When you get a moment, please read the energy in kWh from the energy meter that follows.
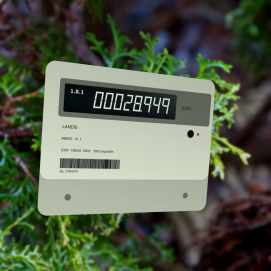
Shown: 28.949 kWh
